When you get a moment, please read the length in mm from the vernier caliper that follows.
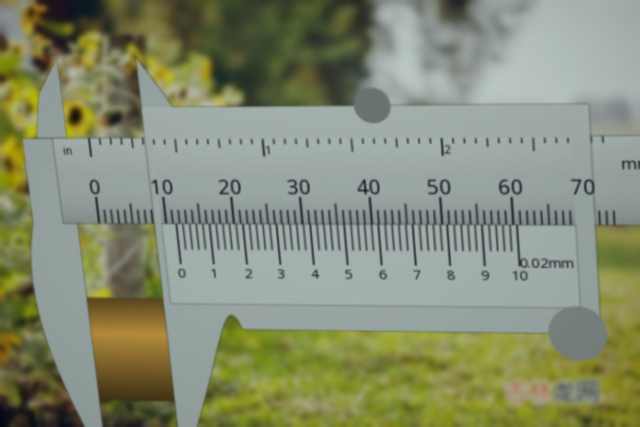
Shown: 11.5 mm
